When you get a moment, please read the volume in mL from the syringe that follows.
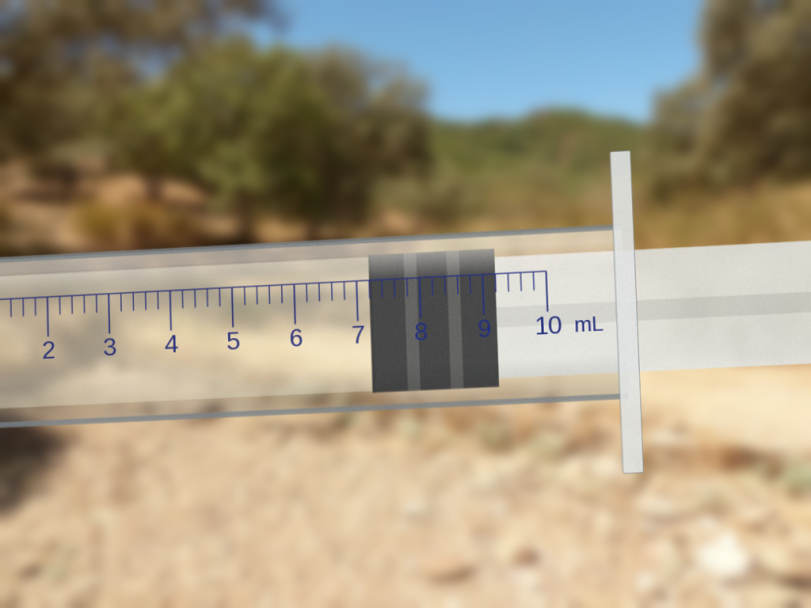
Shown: 7.2 mL
